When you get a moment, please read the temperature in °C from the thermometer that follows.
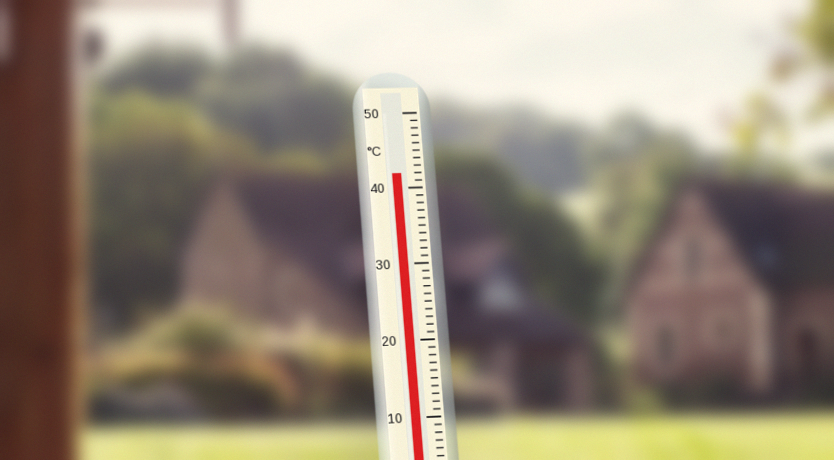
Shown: 42 °C
